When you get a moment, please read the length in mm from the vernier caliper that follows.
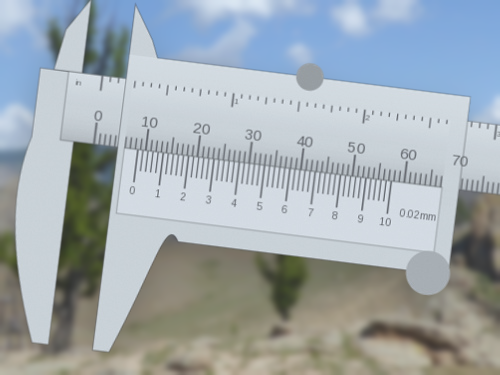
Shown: 8.5 mm
